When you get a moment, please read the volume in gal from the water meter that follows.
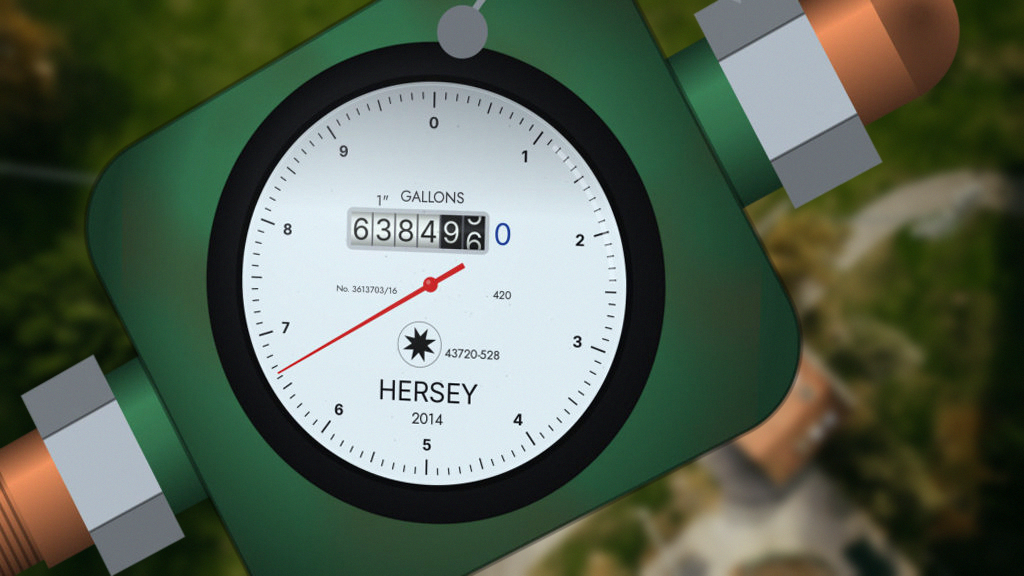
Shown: 6384956.6 gal
